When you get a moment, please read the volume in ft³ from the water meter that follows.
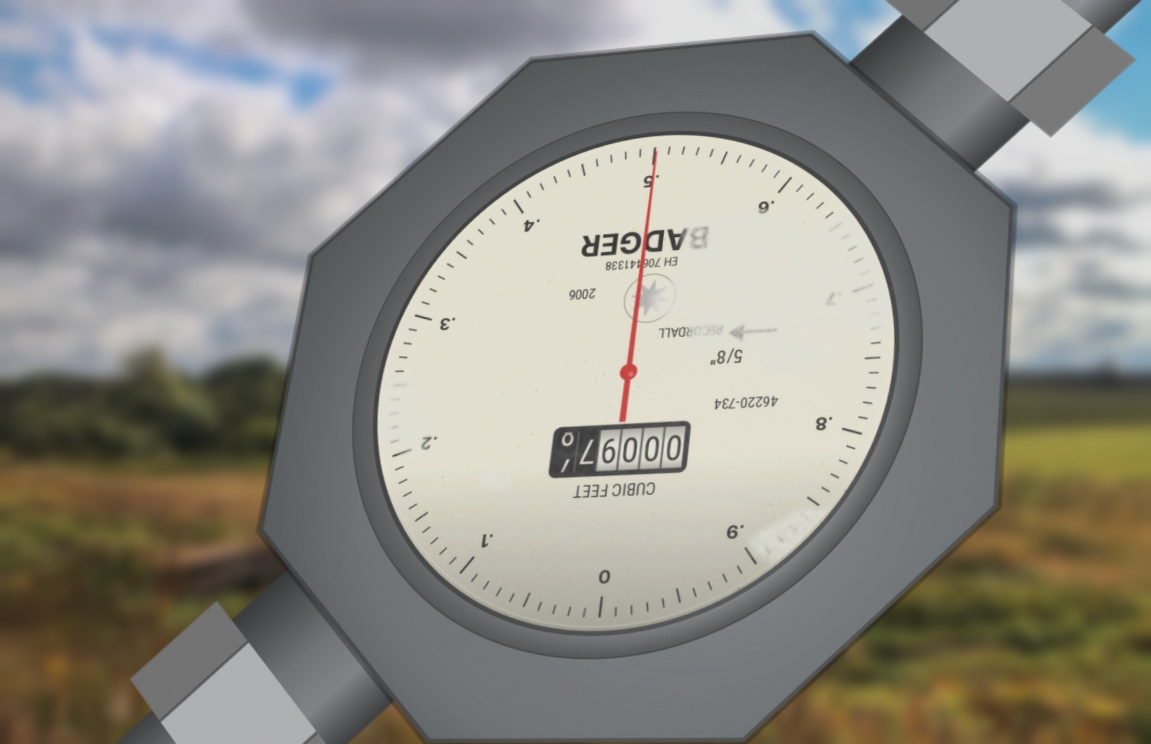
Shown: 977.50 ft³
